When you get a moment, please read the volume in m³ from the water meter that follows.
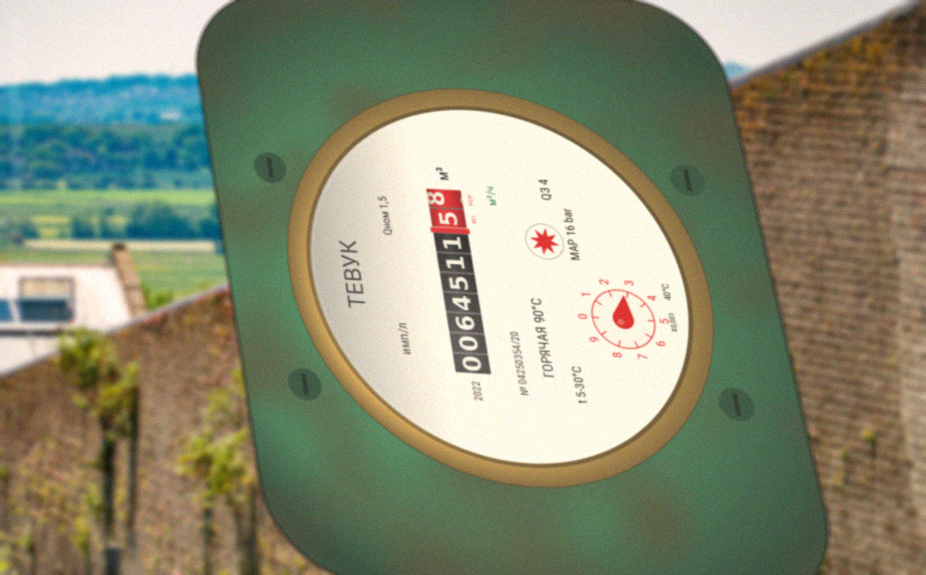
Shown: 64511.582 m³
